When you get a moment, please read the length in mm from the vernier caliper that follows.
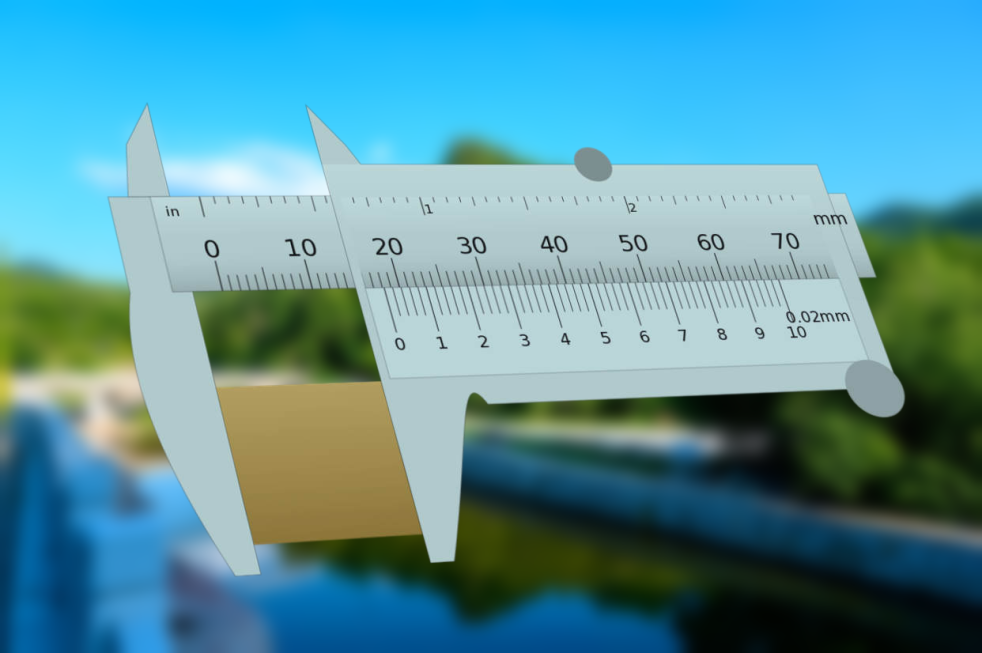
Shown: 18.2 mm
